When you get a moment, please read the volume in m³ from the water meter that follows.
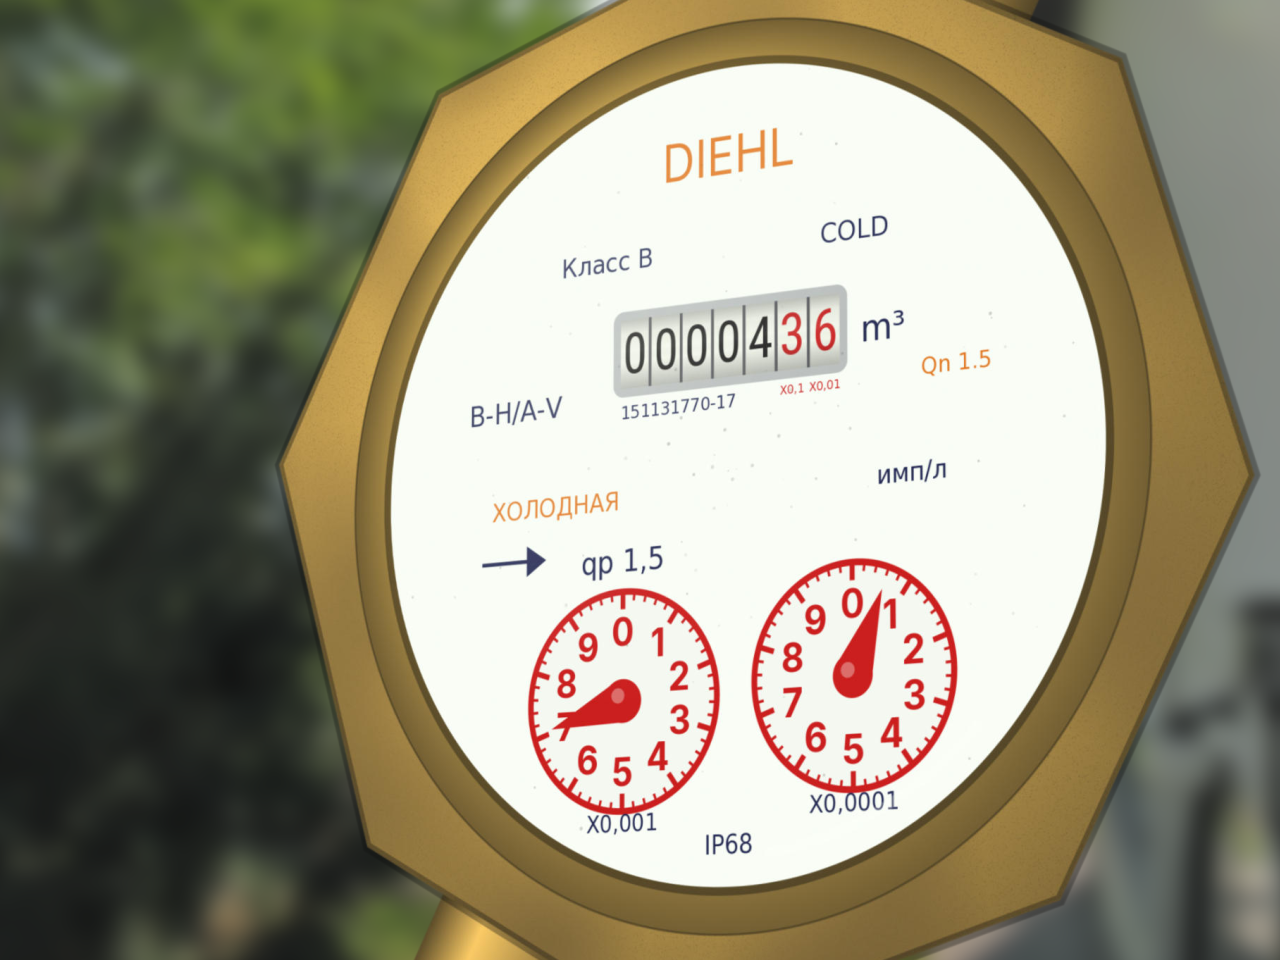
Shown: 4.3670 m³
